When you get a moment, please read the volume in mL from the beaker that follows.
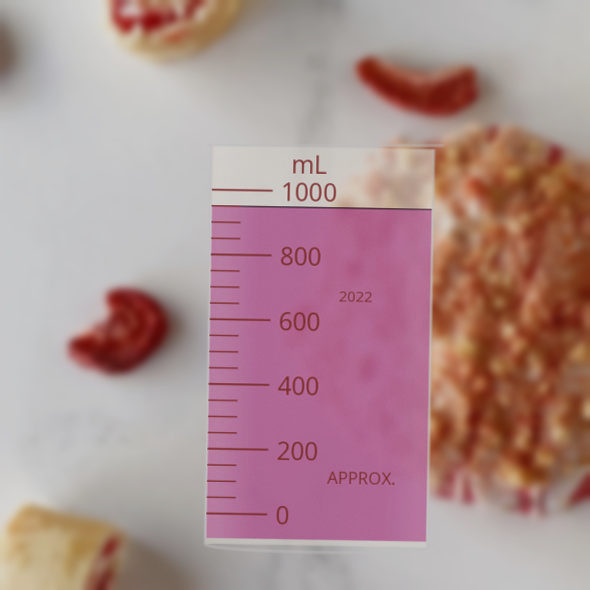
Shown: 950 mL
